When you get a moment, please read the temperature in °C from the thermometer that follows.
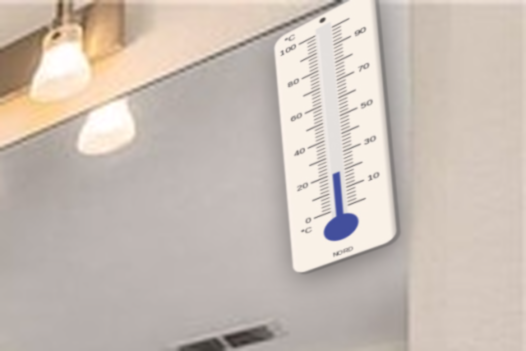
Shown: 20 °C
